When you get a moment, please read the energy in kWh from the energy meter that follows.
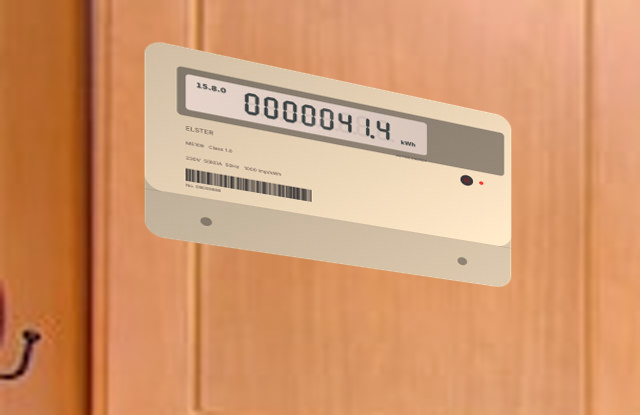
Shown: 41.4 kWh
